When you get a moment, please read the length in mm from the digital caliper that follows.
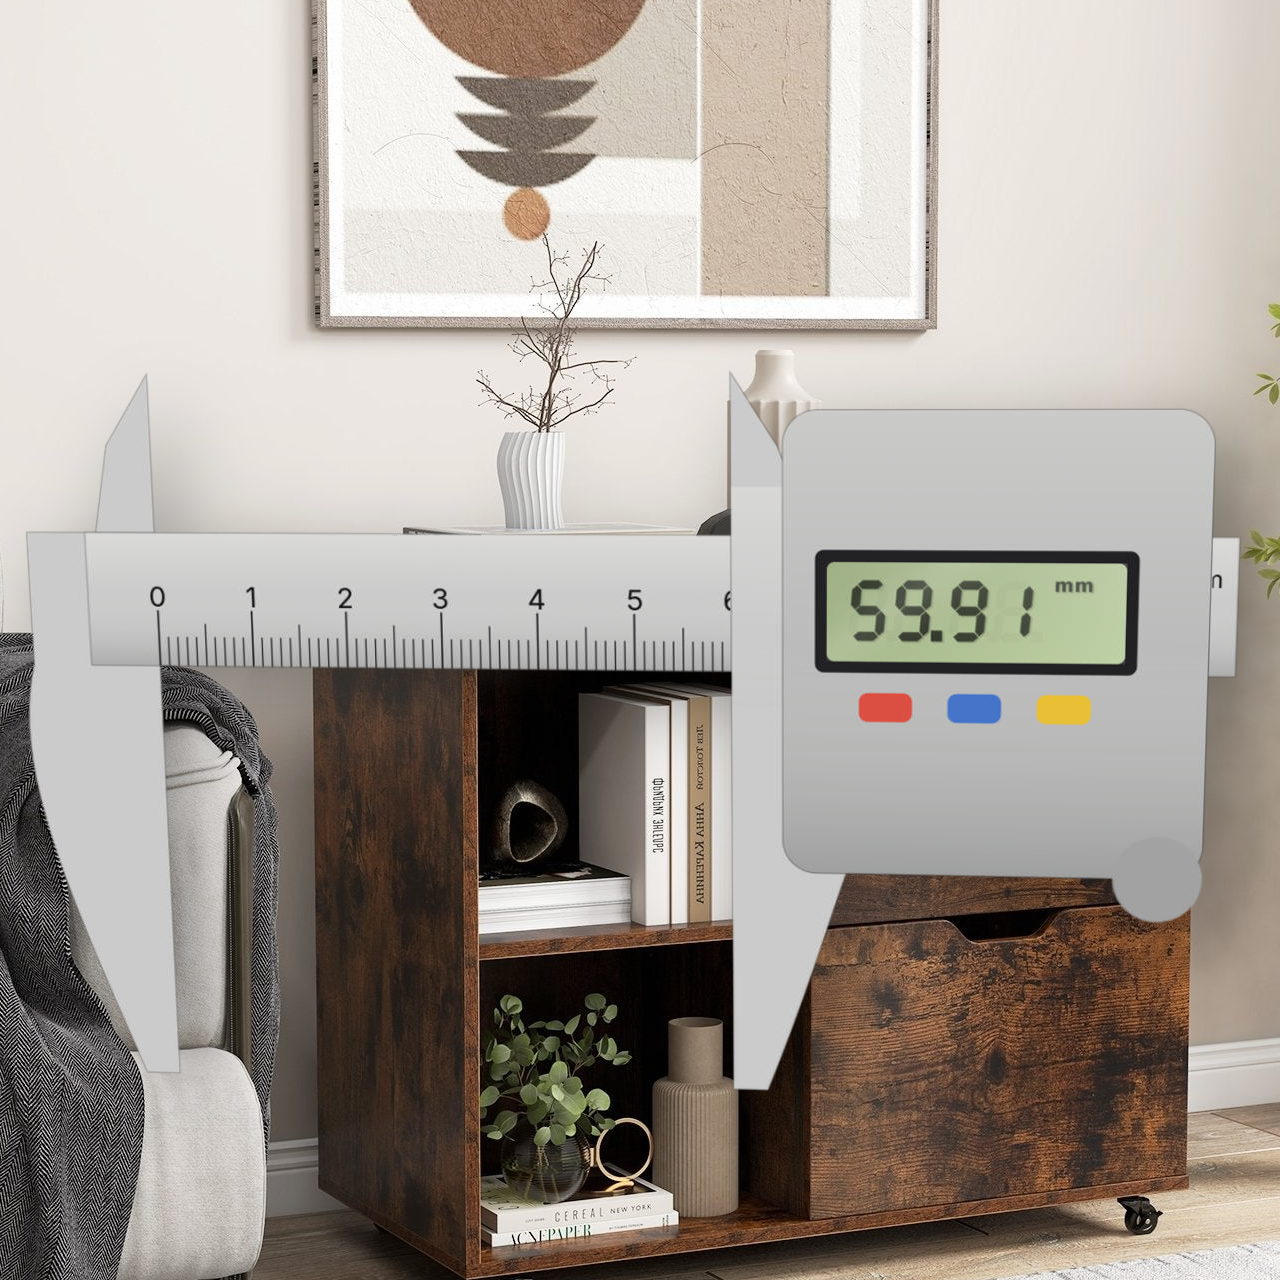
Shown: 59.91 mm
